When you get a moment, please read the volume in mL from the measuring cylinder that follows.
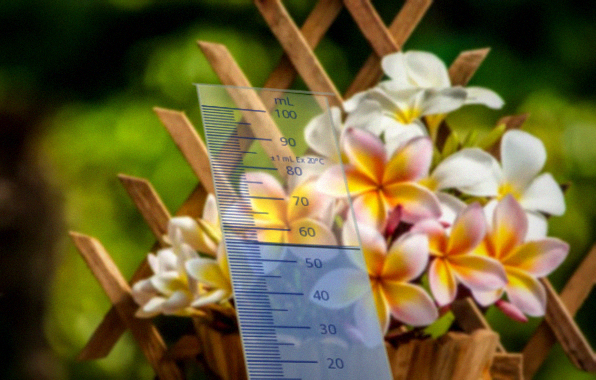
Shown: 55 mL
